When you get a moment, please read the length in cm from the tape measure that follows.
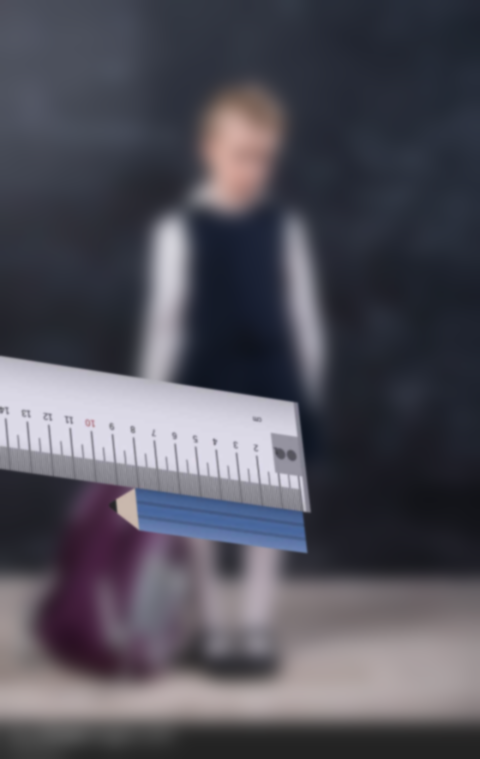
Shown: 9.5 cm
